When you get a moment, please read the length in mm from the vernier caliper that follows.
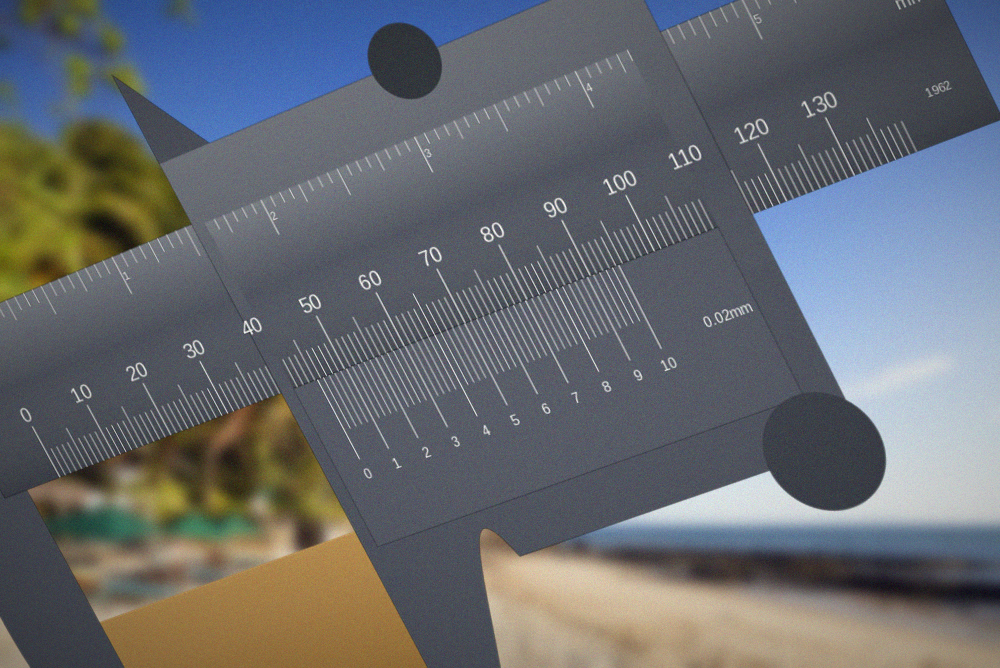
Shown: 45.4 mm
